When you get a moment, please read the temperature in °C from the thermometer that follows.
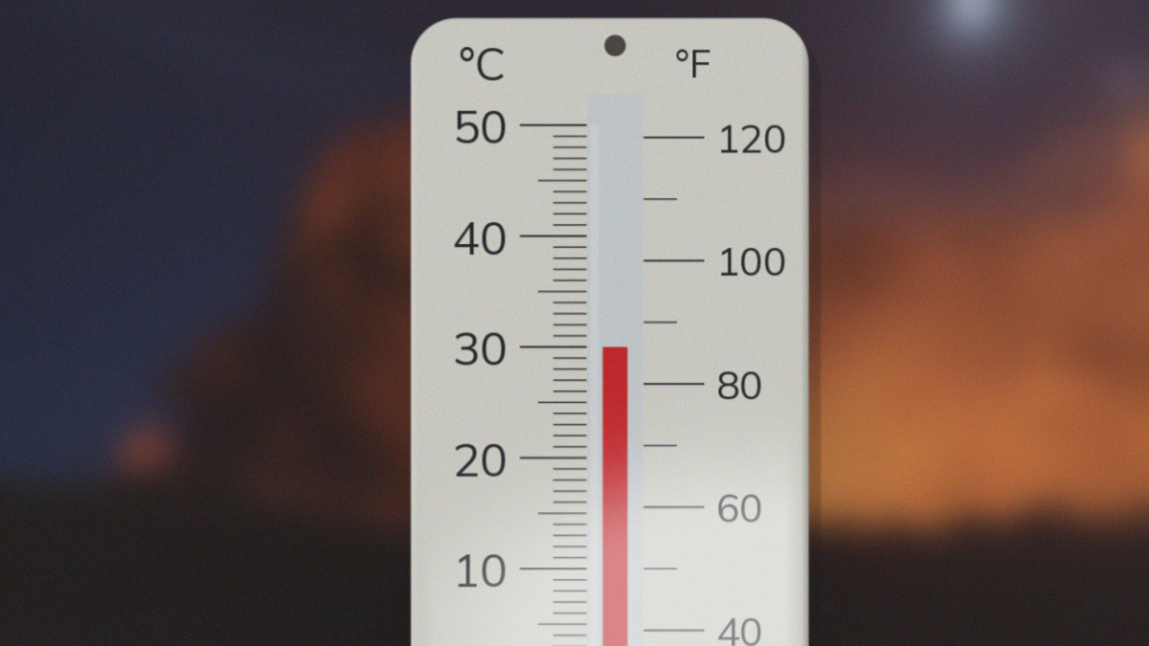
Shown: 30 °C
